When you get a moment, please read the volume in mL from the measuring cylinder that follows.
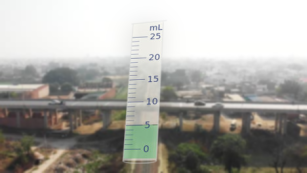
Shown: 5 mL
